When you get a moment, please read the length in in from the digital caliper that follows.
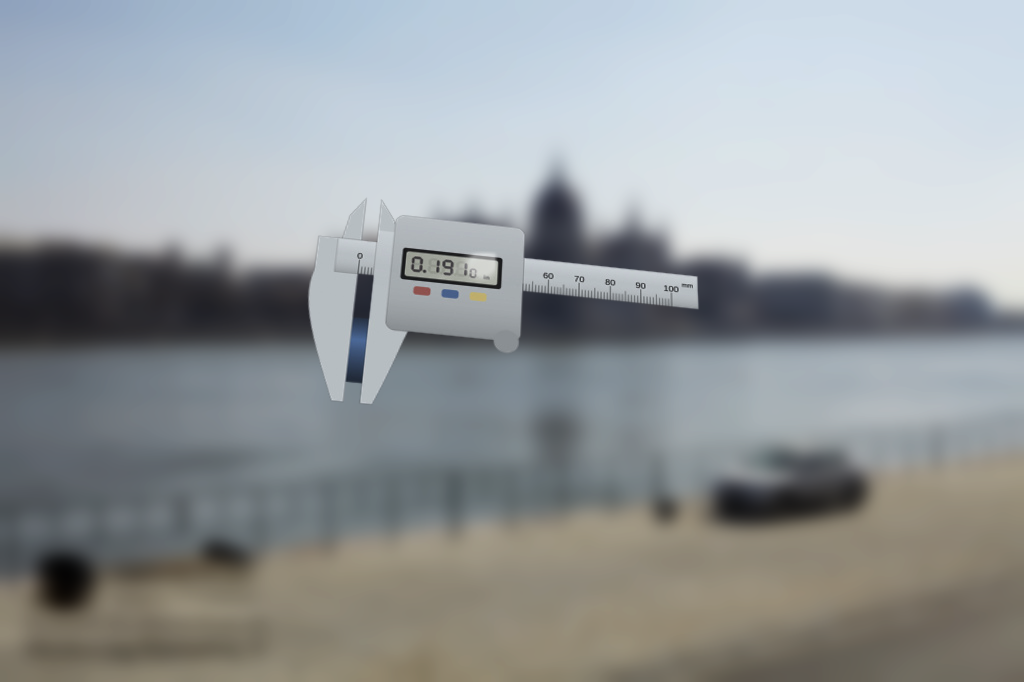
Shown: 0.1910 in
